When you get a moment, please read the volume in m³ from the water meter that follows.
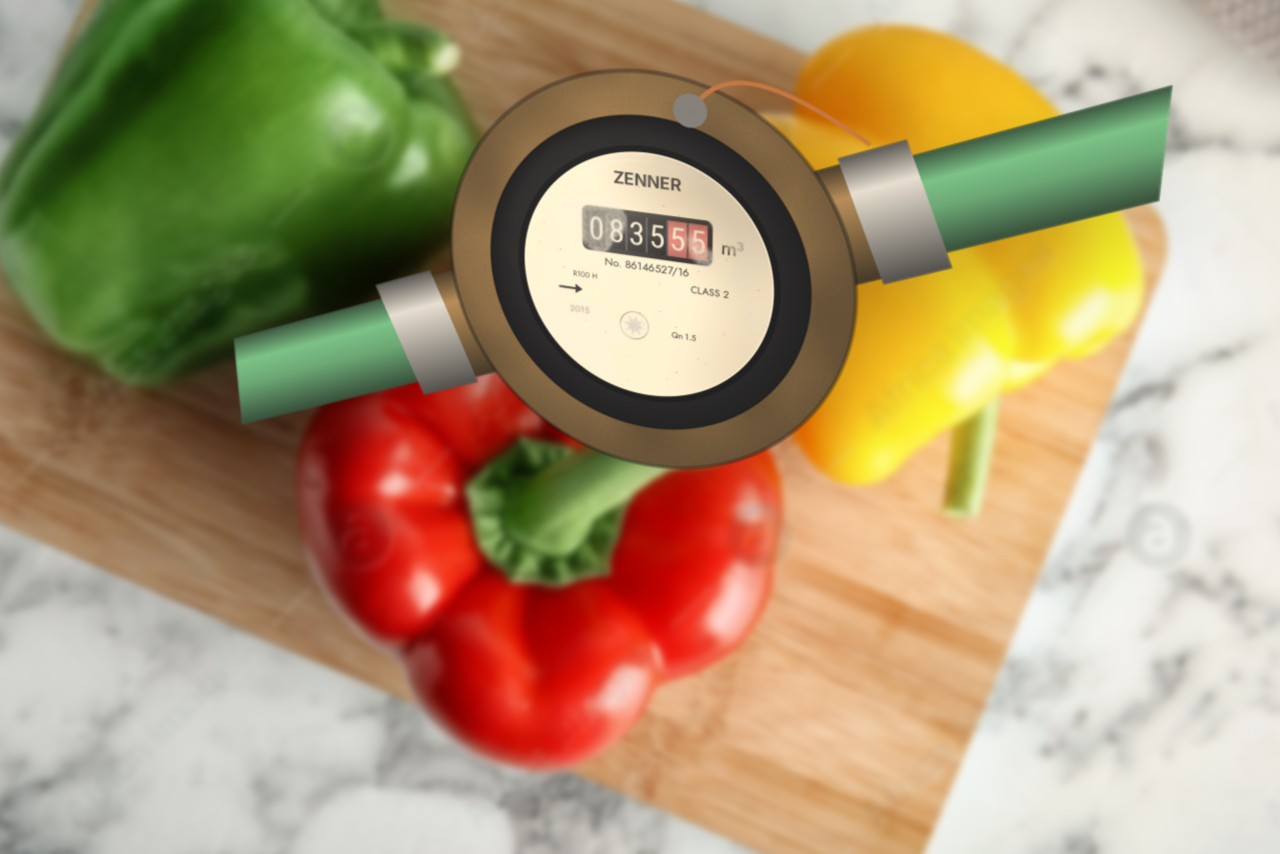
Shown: 835.55 m³
